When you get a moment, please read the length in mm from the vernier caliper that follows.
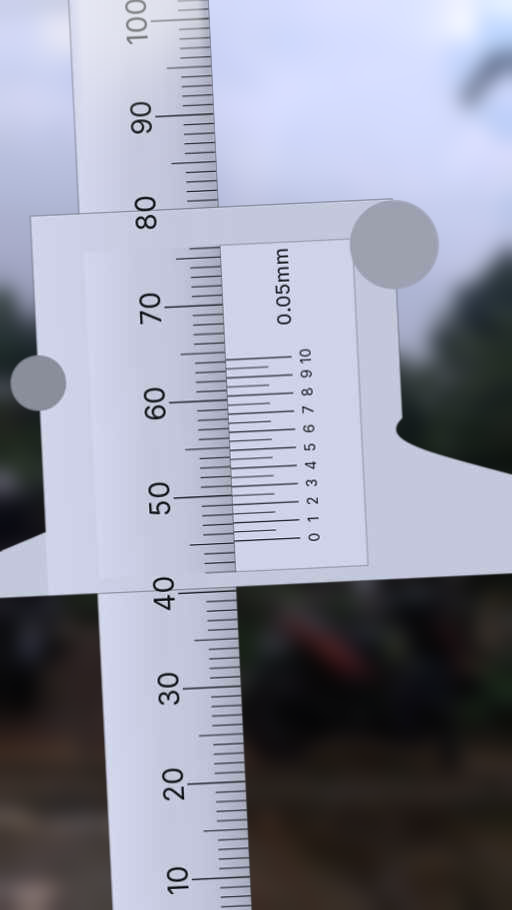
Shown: 45.2 mm
